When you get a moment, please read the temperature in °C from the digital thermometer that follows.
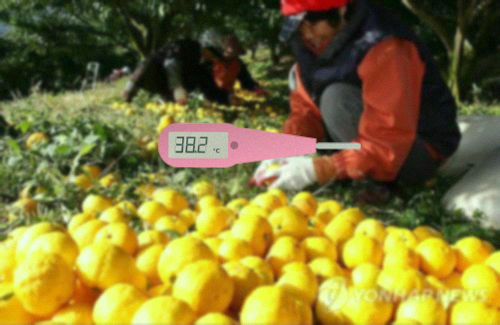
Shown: 38.2 °C
